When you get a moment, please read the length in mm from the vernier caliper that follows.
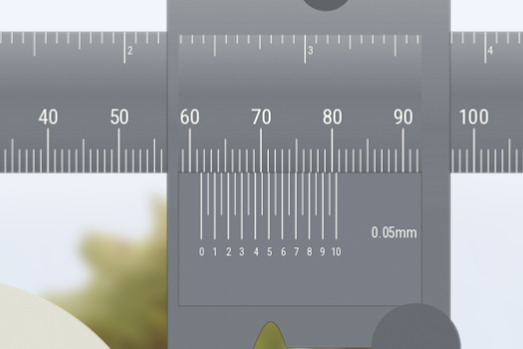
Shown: 61.6 mm
